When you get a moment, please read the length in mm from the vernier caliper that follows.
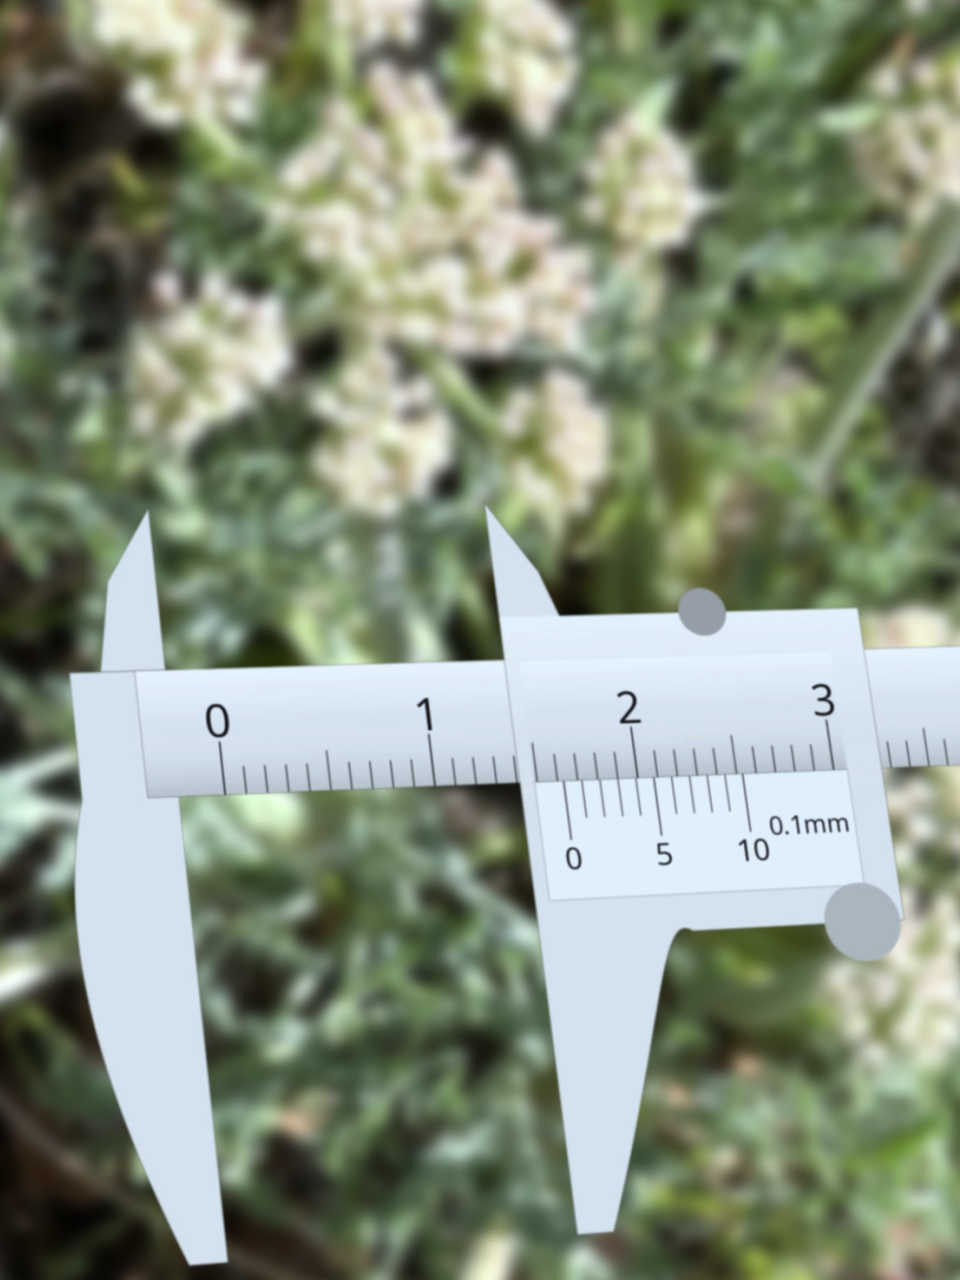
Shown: 16.3 mm
